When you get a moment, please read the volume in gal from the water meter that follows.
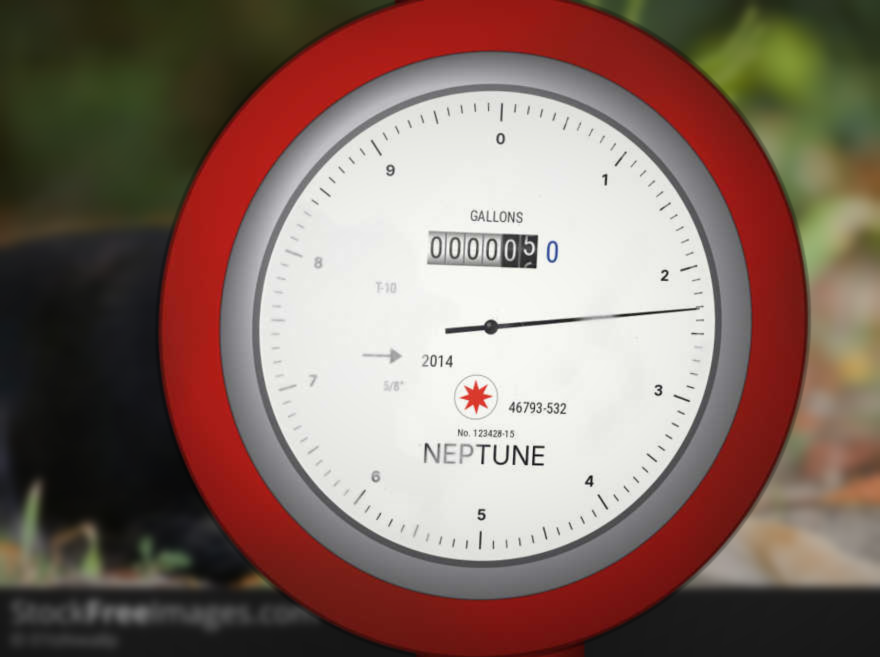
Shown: 52.3 gal
